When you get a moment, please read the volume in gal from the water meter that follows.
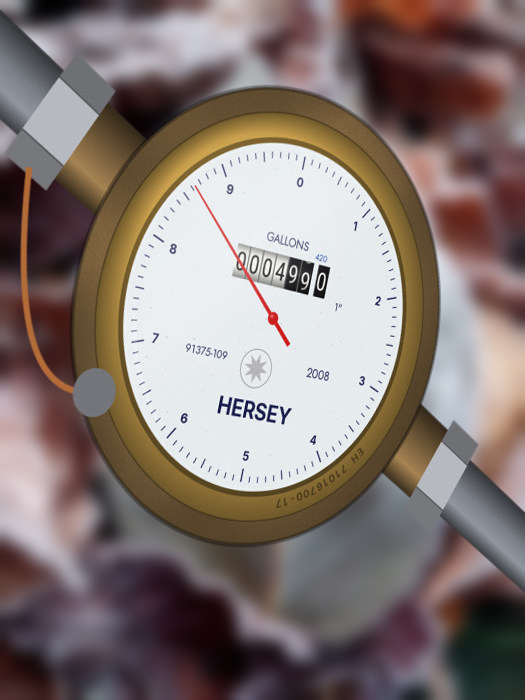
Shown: 4988.6 gal
